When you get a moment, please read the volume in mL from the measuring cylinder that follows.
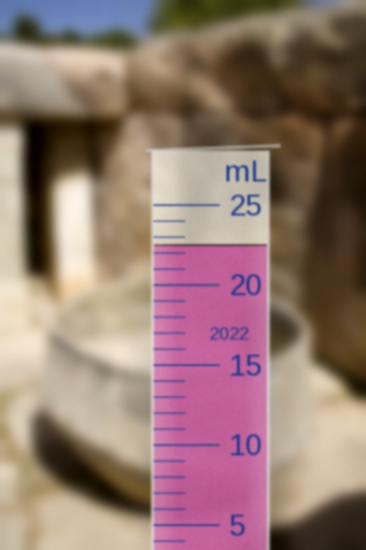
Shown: 22.5 mL
